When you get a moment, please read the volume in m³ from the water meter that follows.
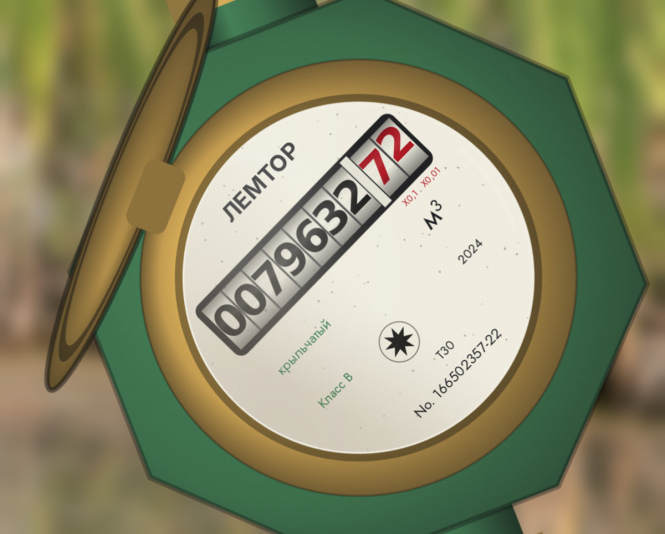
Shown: 79632.72 m³
